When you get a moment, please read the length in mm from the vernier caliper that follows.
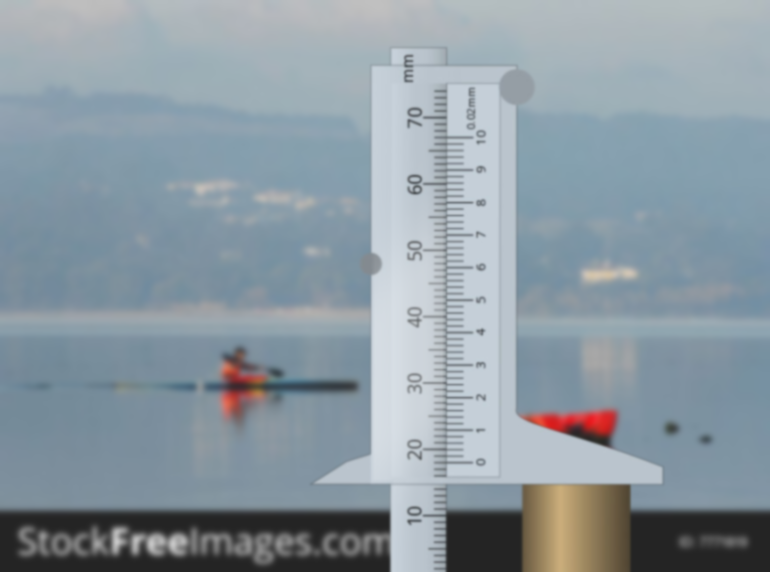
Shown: 18.0 mm
